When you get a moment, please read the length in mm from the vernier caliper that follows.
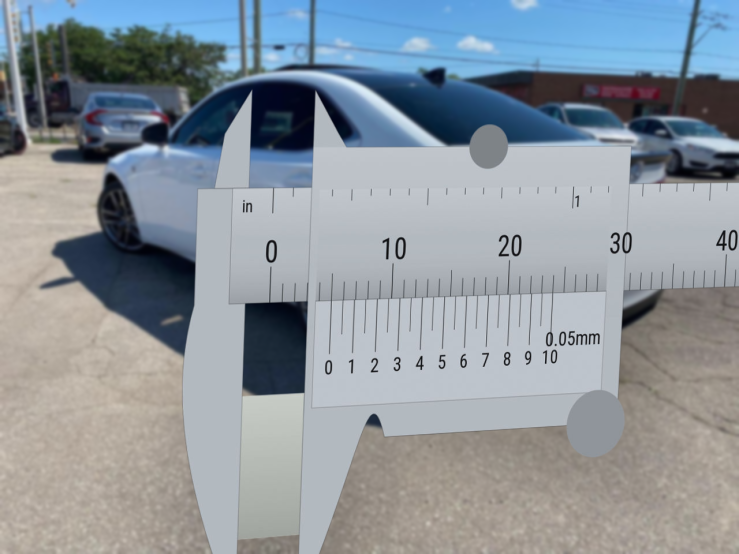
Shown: 5.0 mm
